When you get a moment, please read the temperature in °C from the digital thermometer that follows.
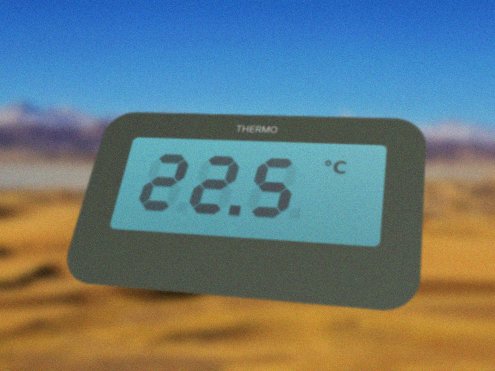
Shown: 22.5 °C
